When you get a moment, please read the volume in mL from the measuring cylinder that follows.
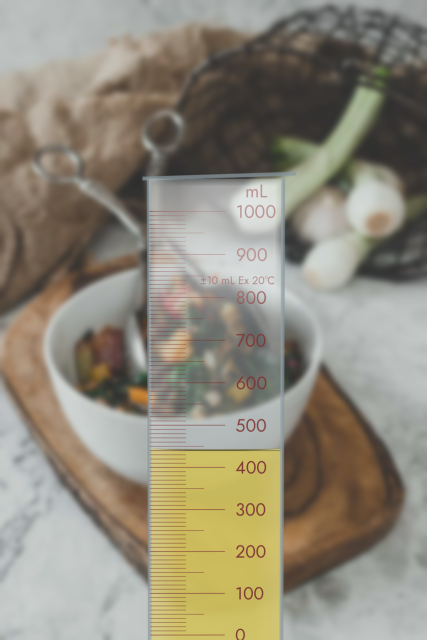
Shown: 440 mL
